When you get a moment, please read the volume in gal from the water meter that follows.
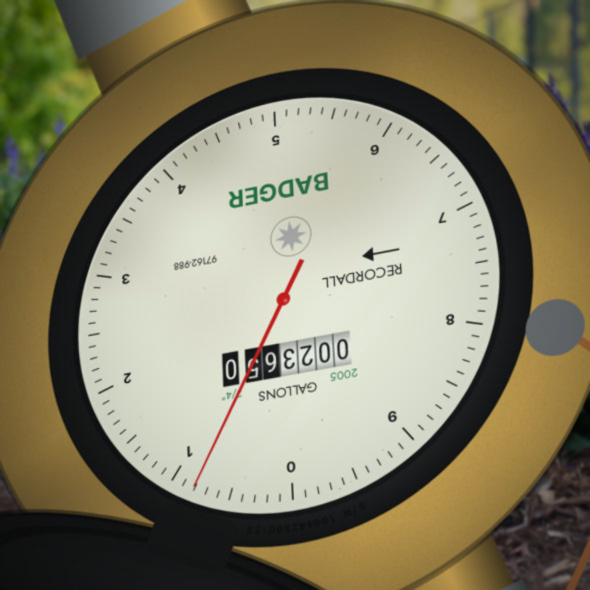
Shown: 23650.8 gal
